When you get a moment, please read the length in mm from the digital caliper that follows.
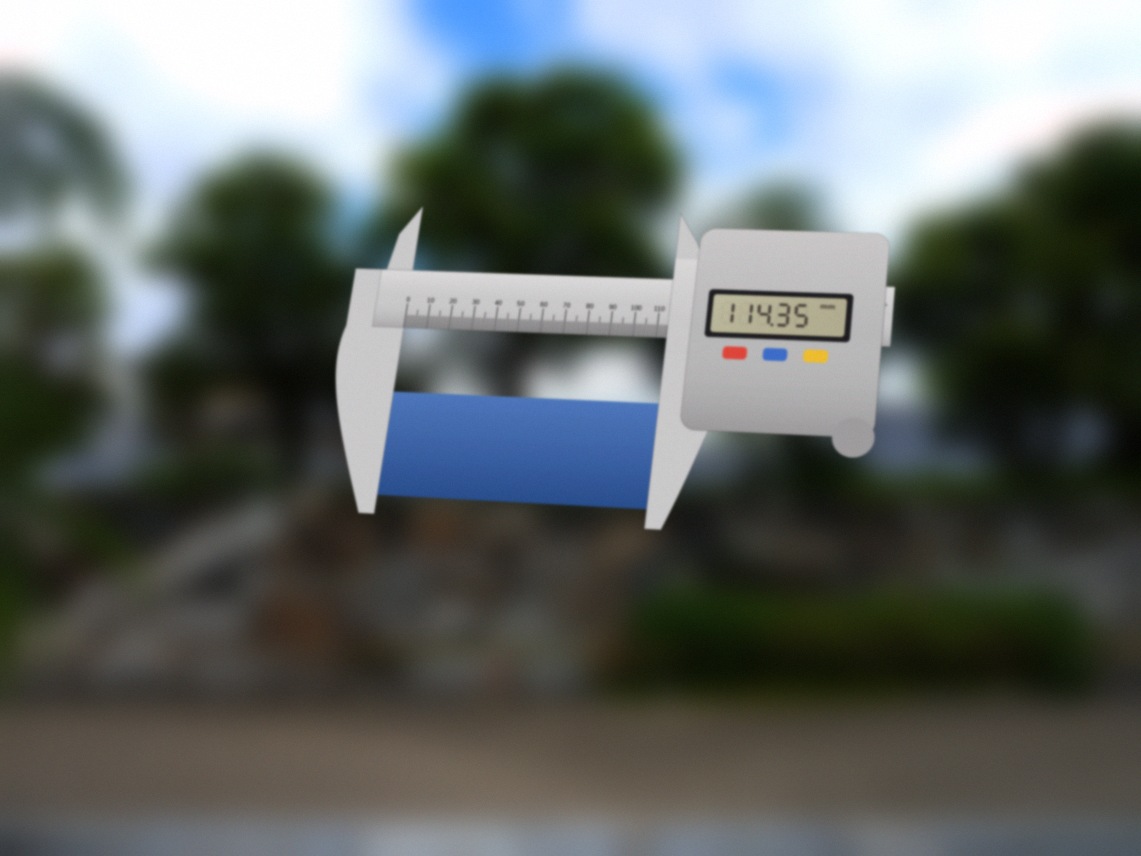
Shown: 114.35 mm
